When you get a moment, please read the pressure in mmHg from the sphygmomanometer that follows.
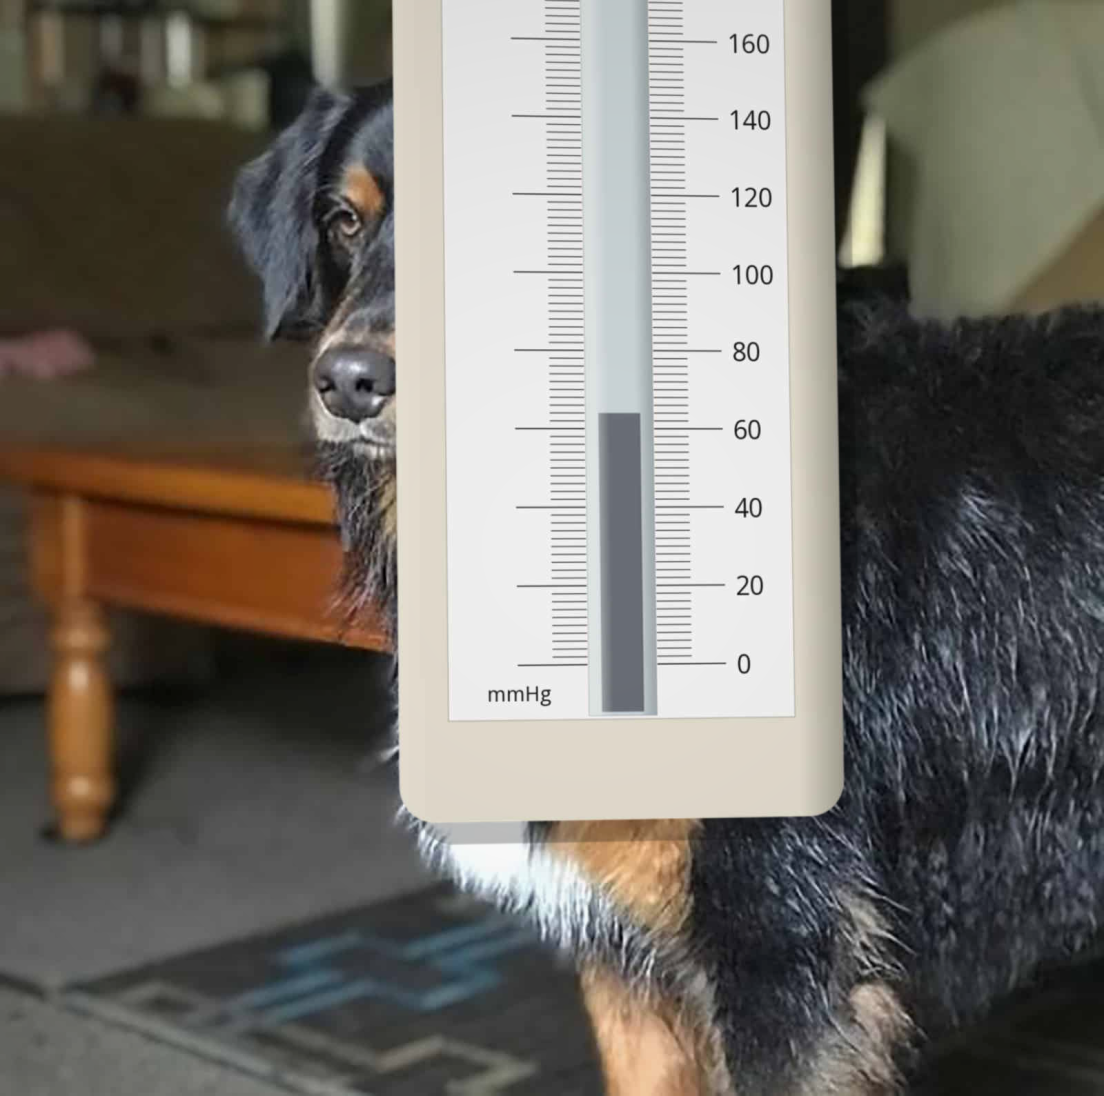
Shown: 64 mmHg
